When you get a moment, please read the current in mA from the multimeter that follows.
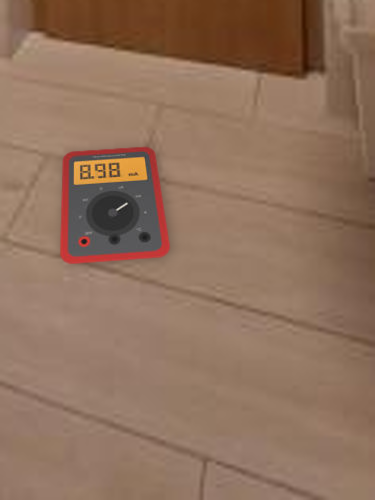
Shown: 8.98 mA
